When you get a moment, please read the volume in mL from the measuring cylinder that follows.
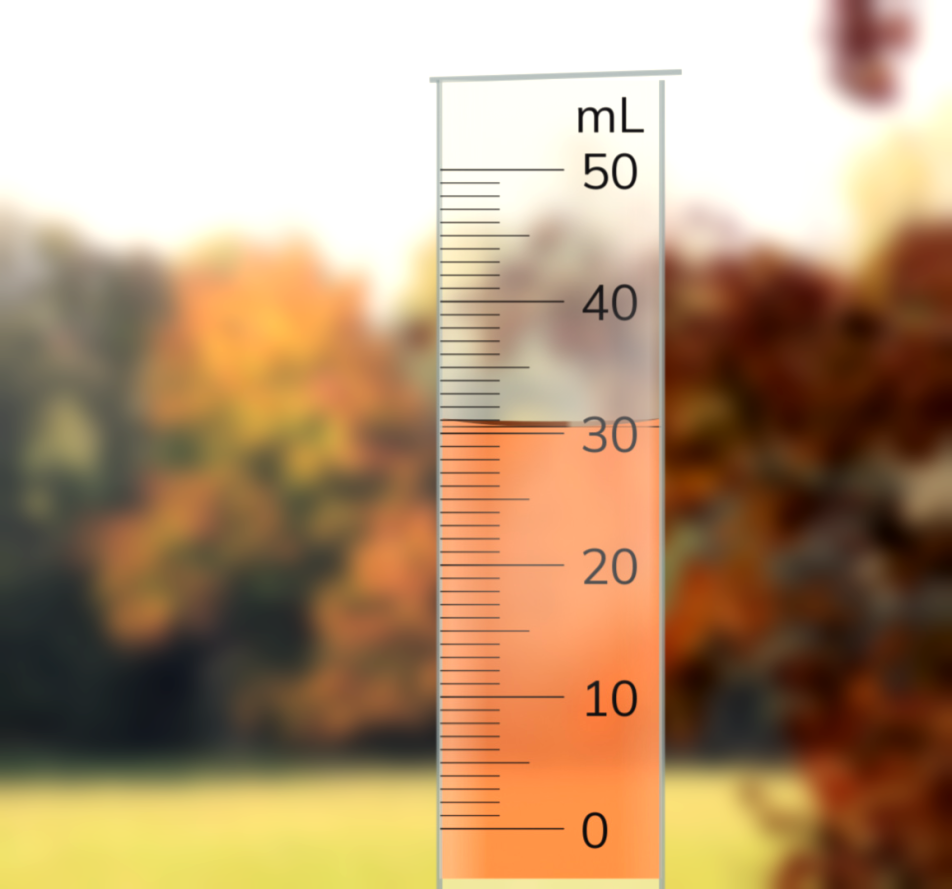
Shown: 30.5 mL
